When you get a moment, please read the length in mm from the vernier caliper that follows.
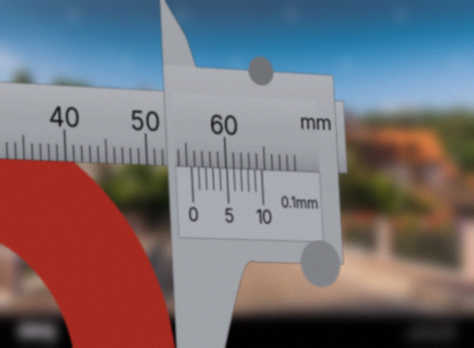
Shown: 55.6 mm
